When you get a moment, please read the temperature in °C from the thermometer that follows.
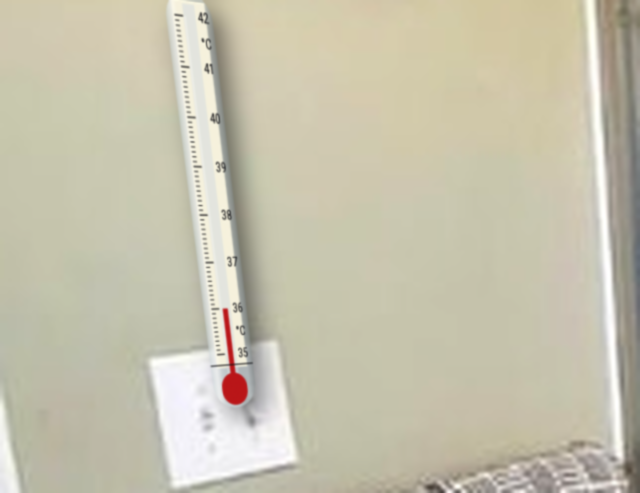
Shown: 36 °C
